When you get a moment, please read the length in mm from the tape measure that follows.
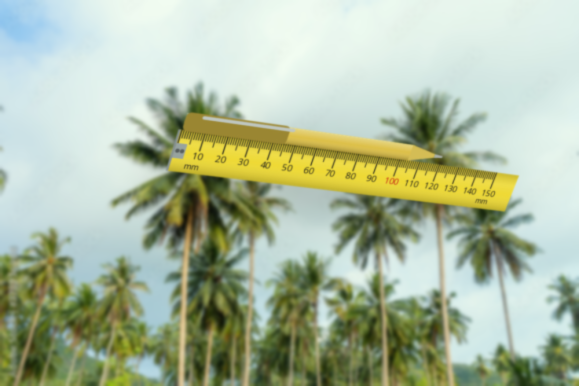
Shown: 120 mm
